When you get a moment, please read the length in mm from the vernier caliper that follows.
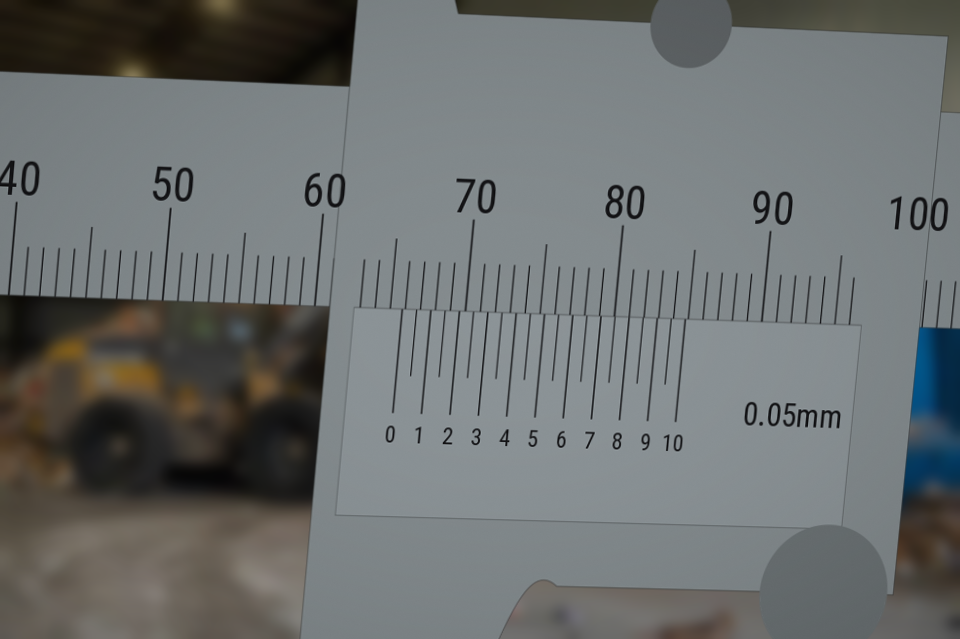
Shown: 65.8 mm
